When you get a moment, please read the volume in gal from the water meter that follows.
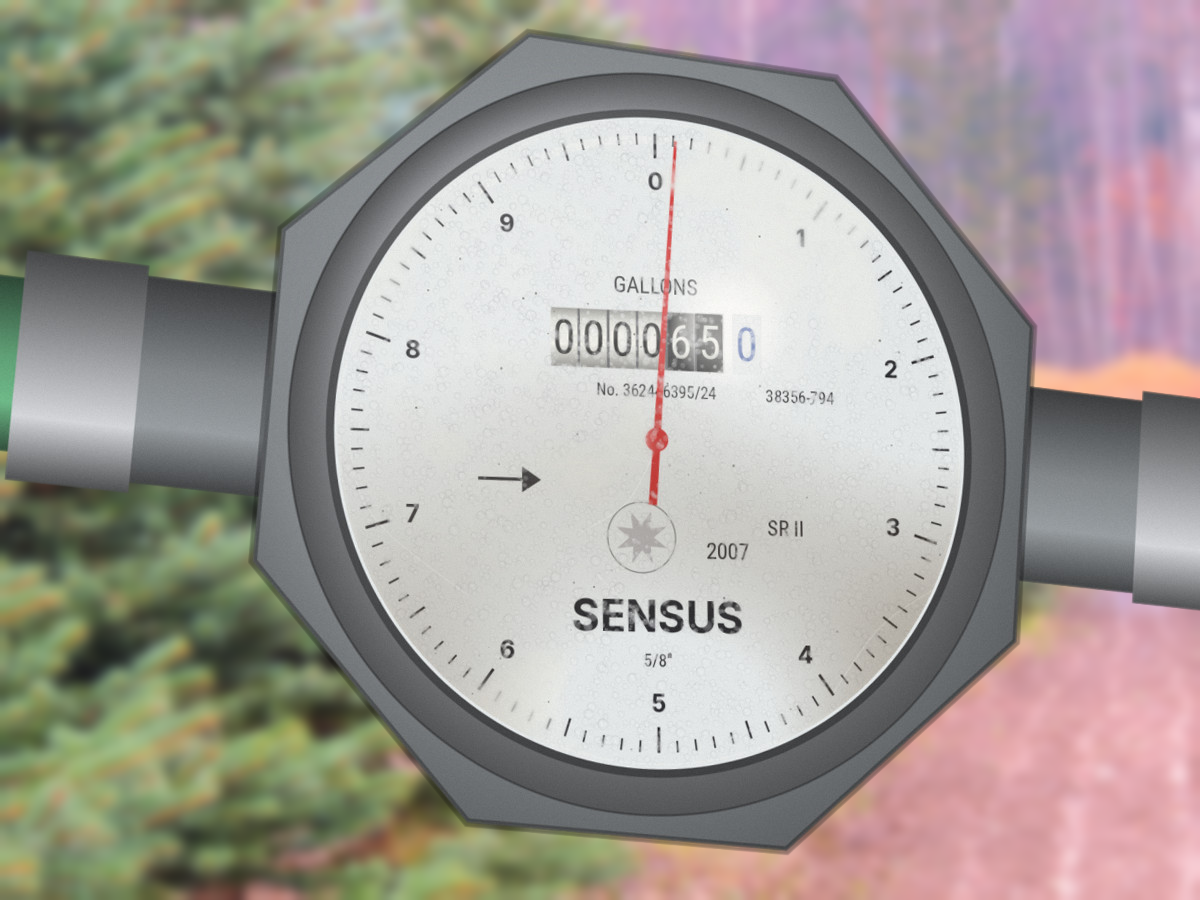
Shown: 650.1 gal
